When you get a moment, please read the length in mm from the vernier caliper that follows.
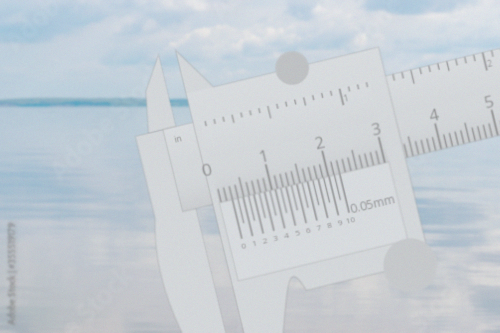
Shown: 3.0 mm
